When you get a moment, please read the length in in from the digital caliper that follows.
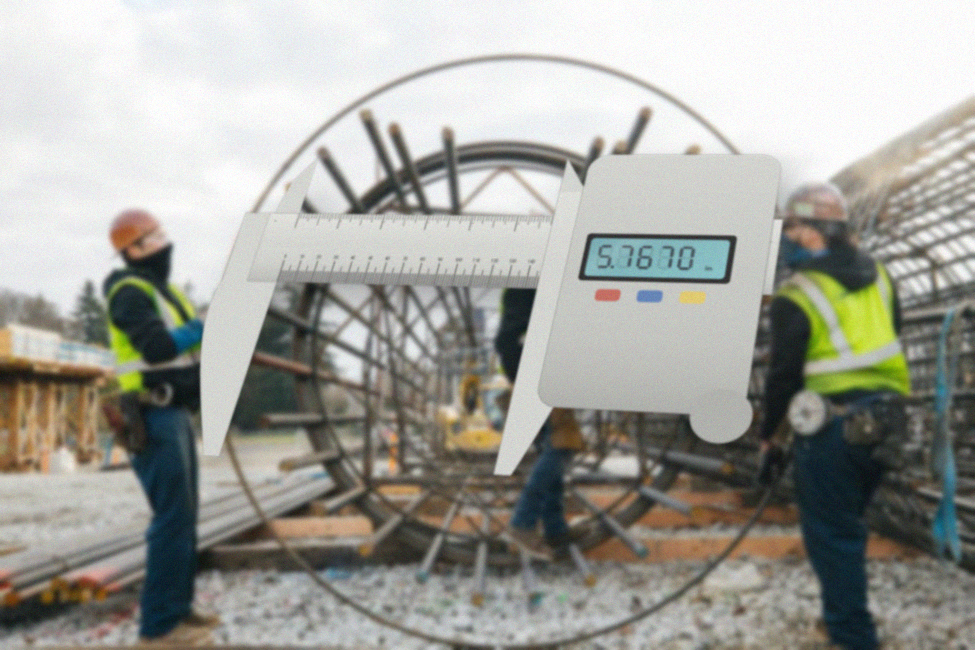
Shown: 5.7670 in
